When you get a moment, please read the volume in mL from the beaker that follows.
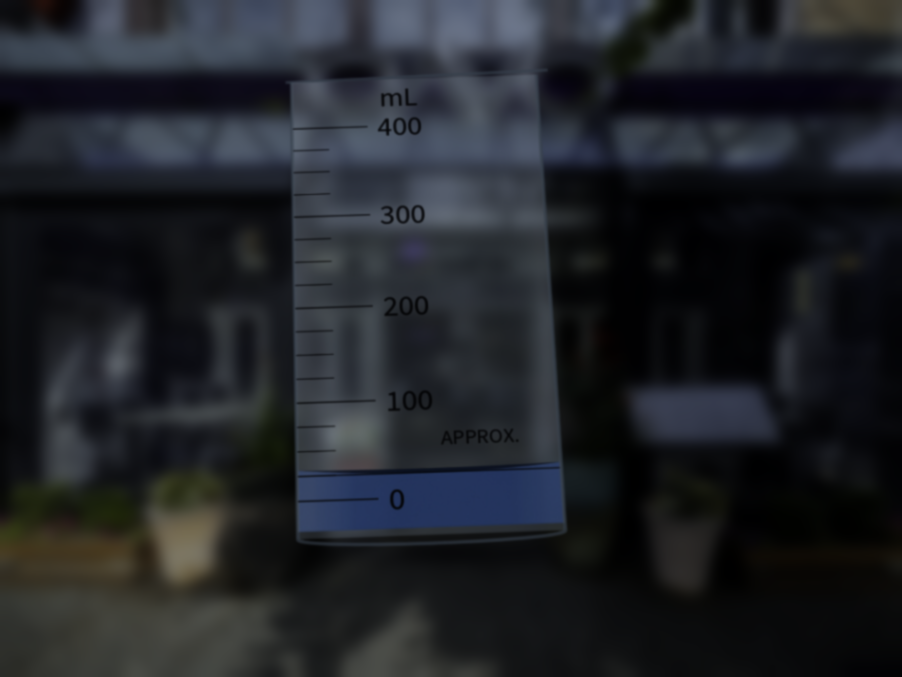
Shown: 25 mL
